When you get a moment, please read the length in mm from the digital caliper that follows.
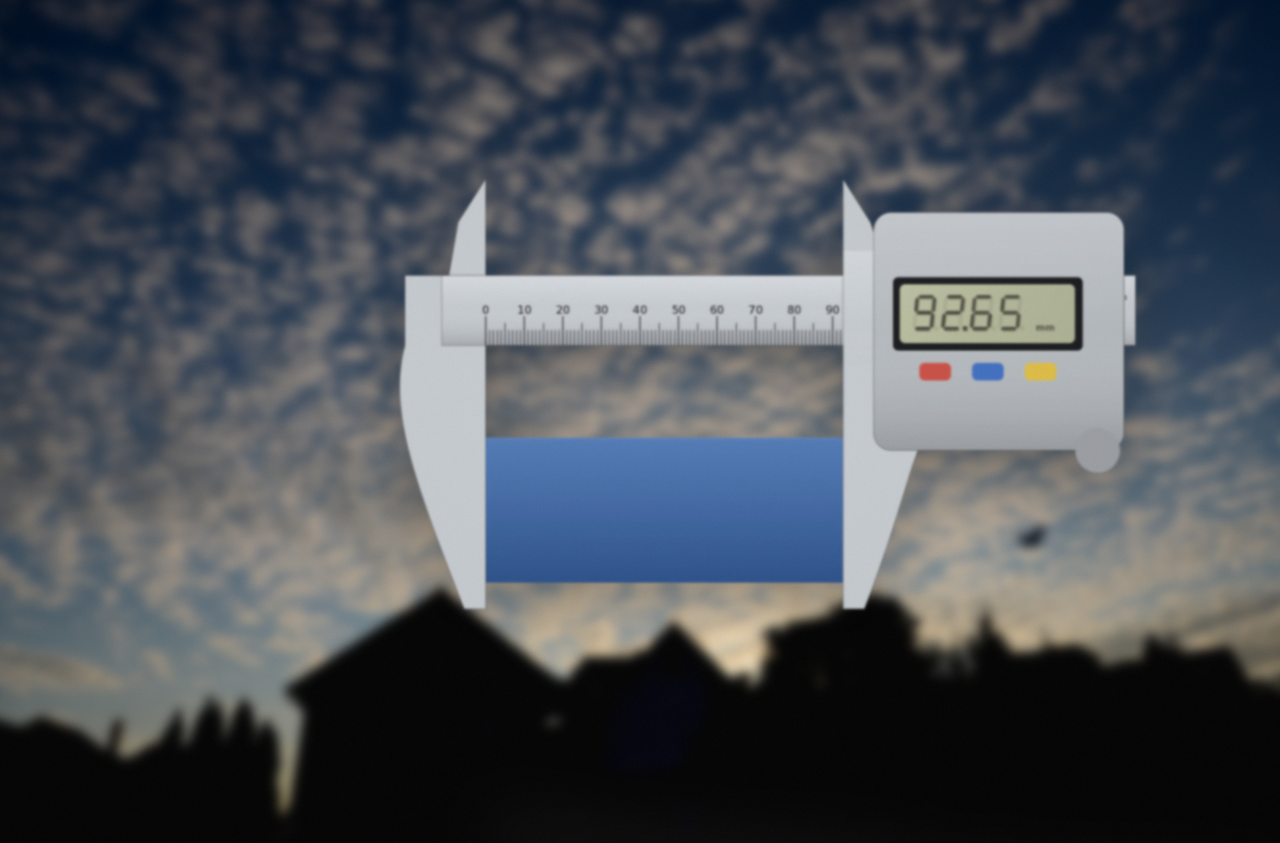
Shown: 92.65 mm
